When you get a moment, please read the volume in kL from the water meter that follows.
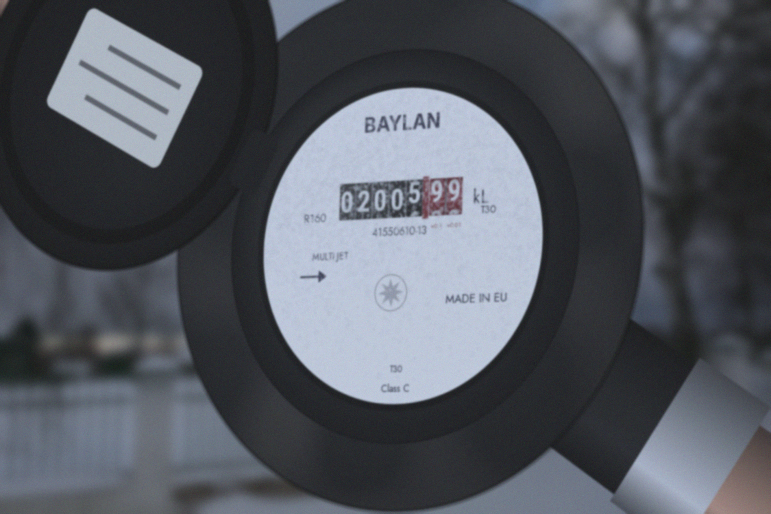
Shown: 2005.99 kL
